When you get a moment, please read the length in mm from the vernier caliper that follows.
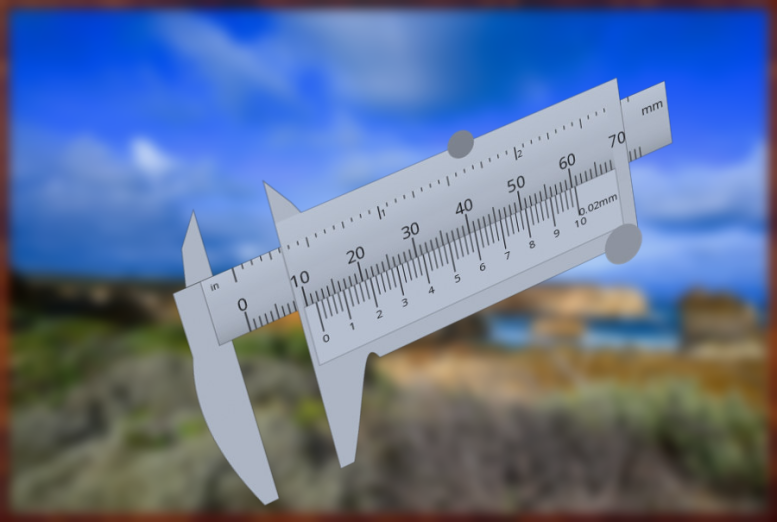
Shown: 11.6 mm
